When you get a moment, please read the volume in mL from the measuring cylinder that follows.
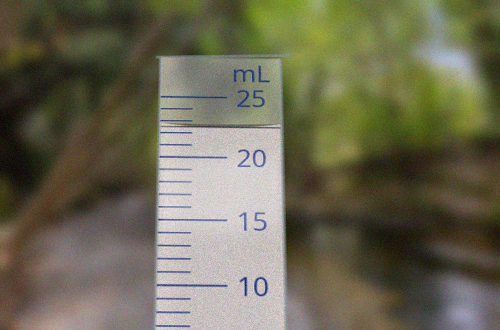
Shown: 22.5 mL
